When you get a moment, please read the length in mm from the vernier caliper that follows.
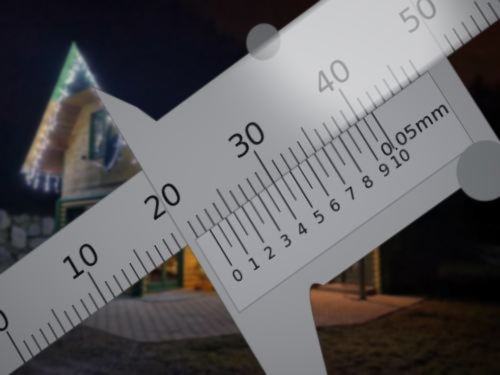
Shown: 22.4 mm
